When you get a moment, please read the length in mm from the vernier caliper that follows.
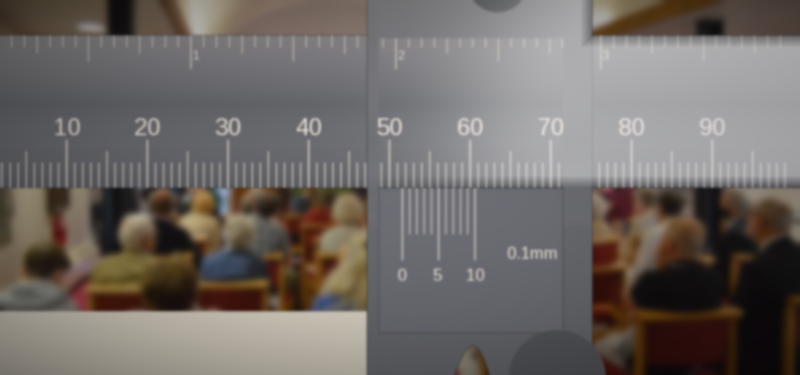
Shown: 51.6 mm
